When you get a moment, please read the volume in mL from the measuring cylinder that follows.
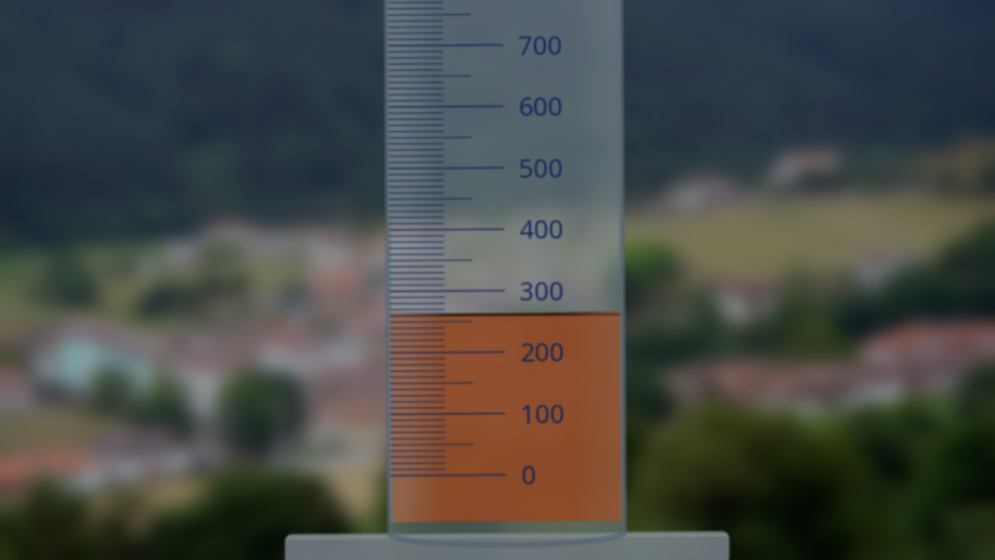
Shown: 260 mL
